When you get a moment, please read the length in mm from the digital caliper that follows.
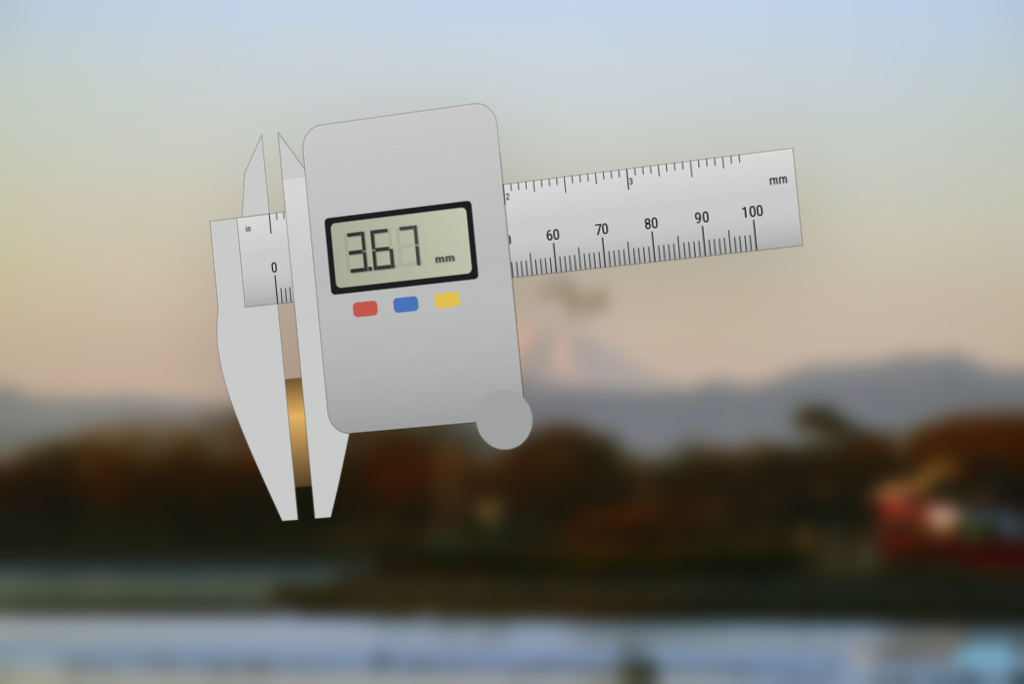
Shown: 3.67 mm
